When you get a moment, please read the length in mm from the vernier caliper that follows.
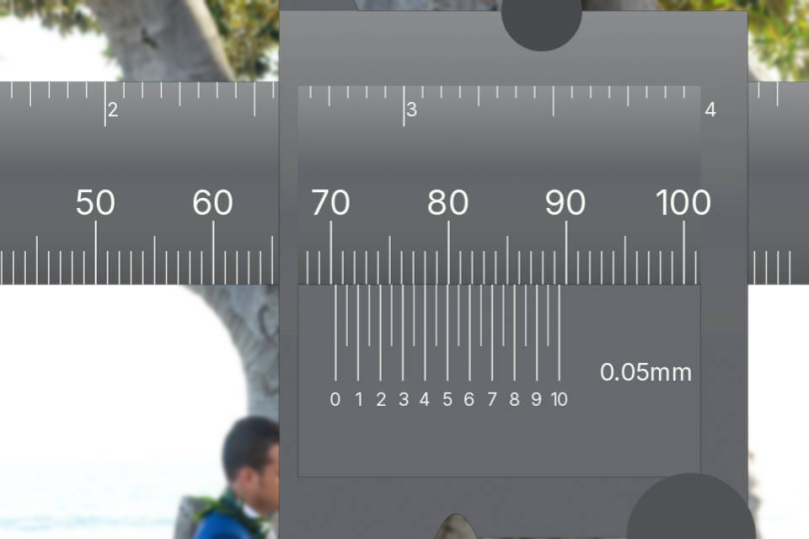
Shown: 70.4 mm
